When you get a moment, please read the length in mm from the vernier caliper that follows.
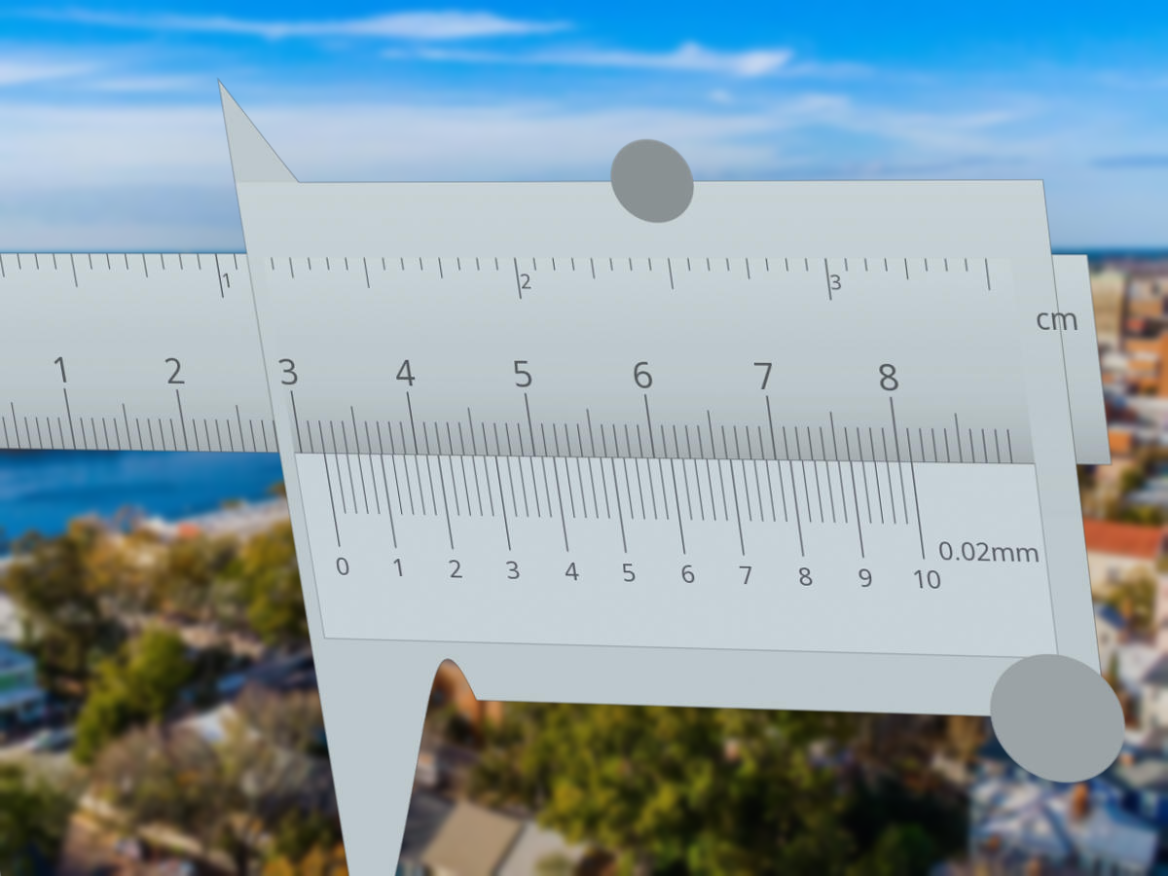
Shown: 32.0 mm
